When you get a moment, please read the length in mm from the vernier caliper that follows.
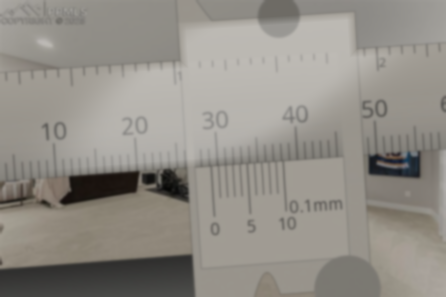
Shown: 29.2 mm
